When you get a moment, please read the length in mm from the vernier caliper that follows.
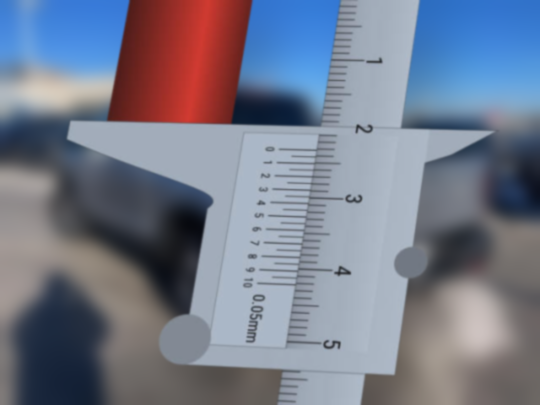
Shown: 23.2 mm
